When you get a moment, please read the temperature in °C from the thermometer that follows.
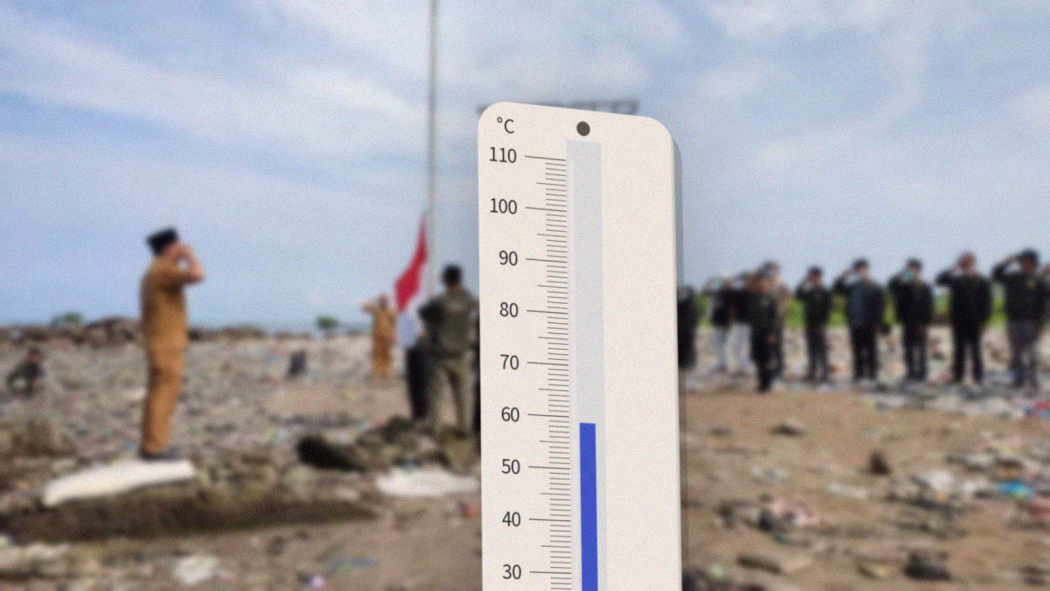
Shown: 59 °C
